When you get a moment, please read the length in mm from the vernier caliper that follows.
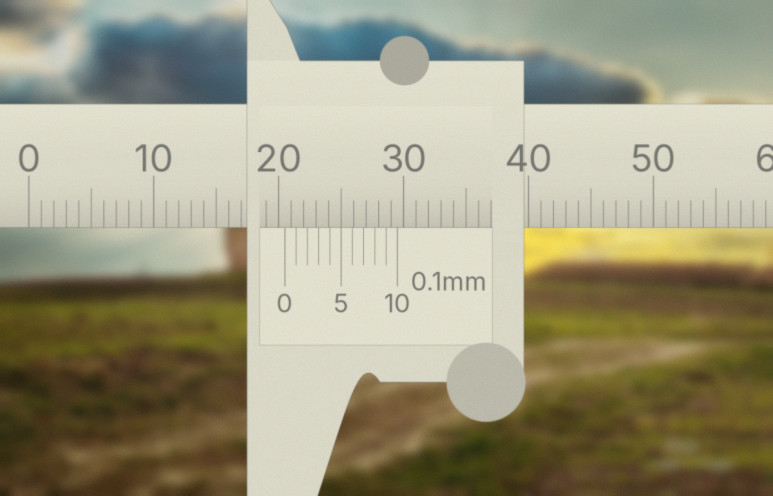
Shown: 20.5 mm
